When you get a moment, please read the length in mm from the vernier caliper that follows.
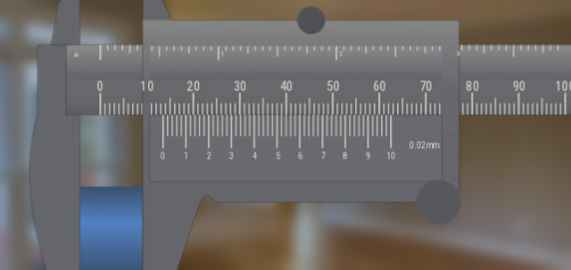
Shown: 13.5 mm
